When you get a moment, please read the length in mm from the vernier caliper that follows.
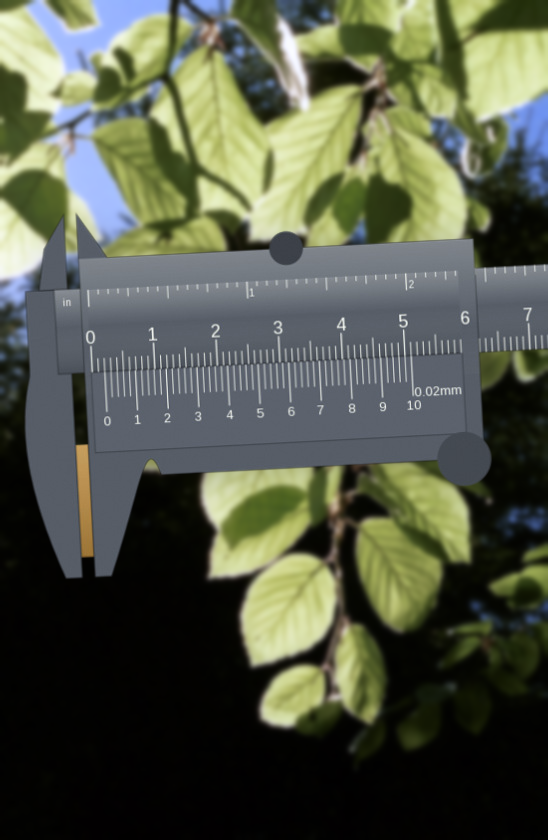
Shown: 2.0 mm
